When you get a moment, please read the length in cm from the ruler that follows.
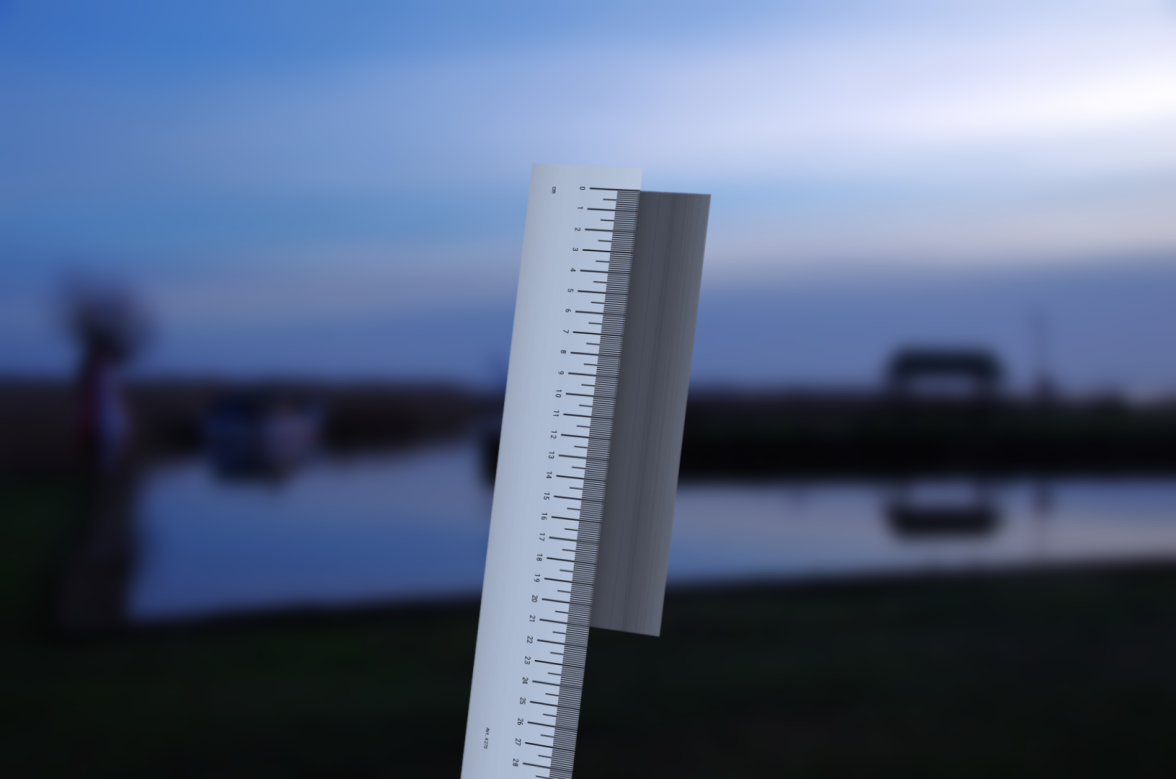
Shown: 21 cm
